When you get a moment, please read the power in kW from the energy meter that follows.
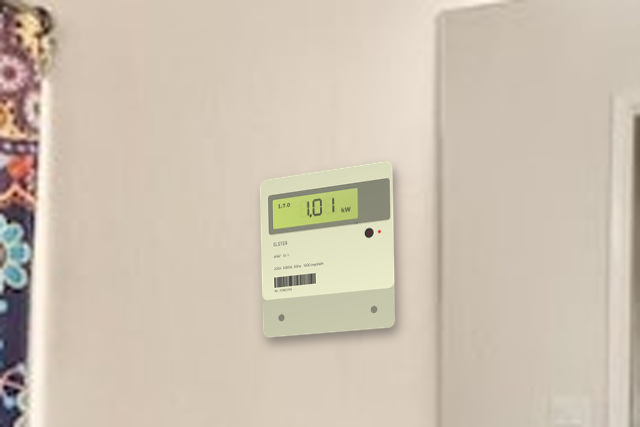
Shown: 1.01 kW
